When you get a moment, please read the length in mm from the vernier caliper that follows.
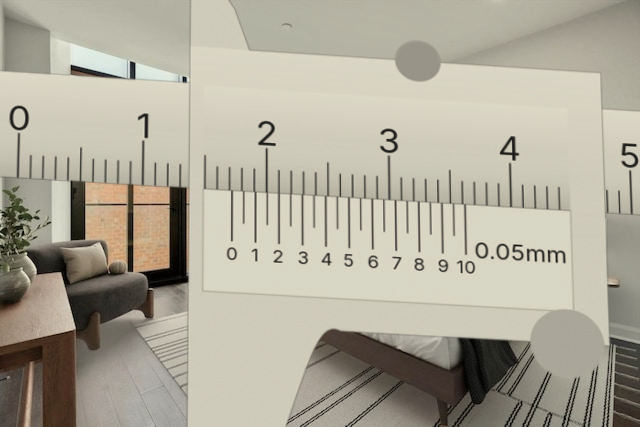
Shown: 17.2 mm
